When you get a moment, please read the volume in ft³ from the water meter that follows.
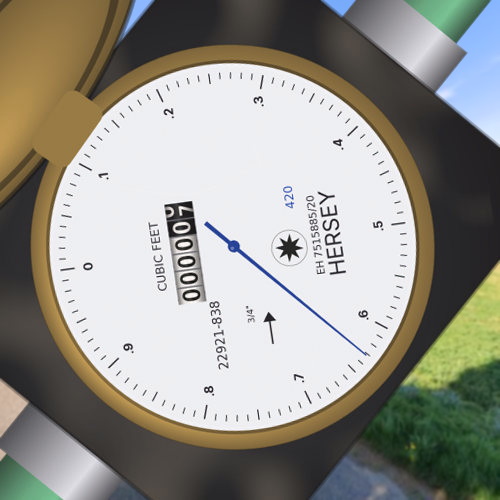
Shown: 6.63 ft³
